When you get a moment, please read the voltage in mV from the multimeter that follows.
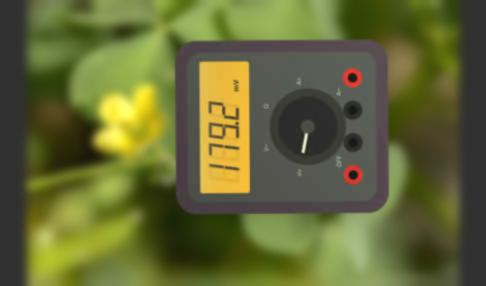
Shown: 179.2 mV
